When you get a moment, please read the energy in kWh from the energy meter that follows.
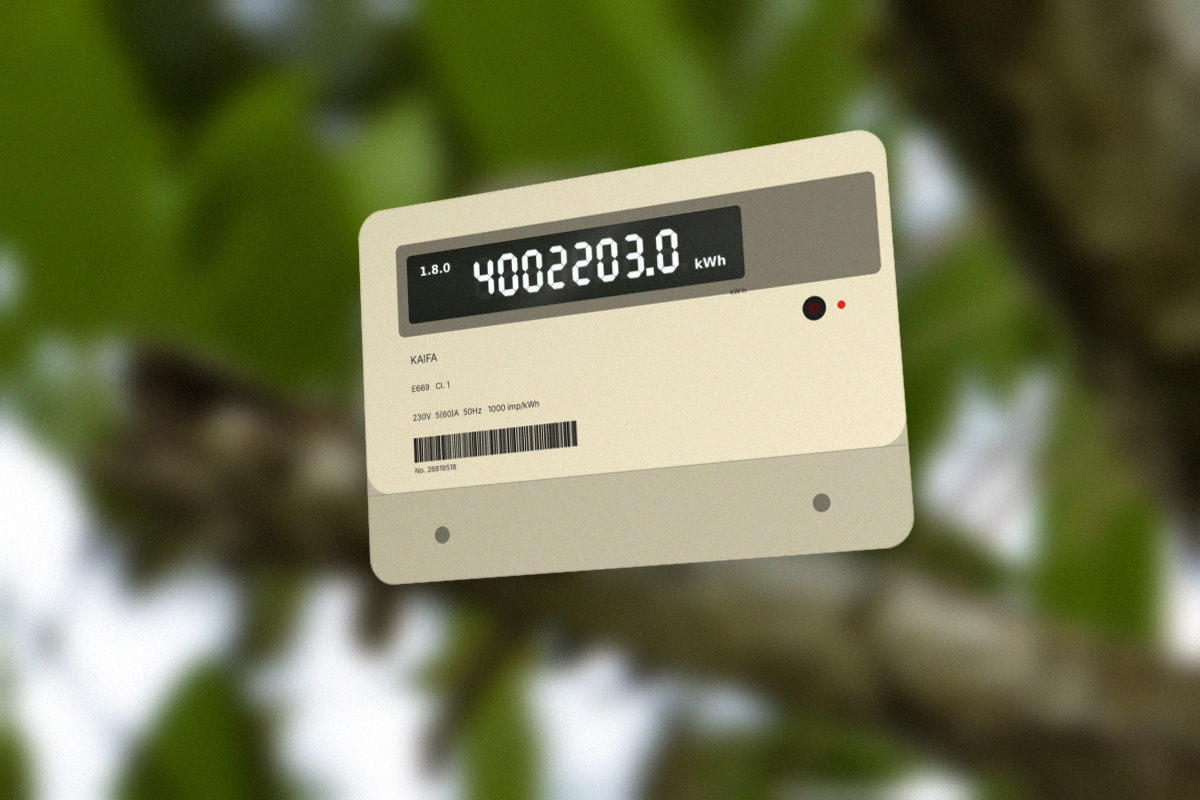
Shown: 4002203.0 kWh
